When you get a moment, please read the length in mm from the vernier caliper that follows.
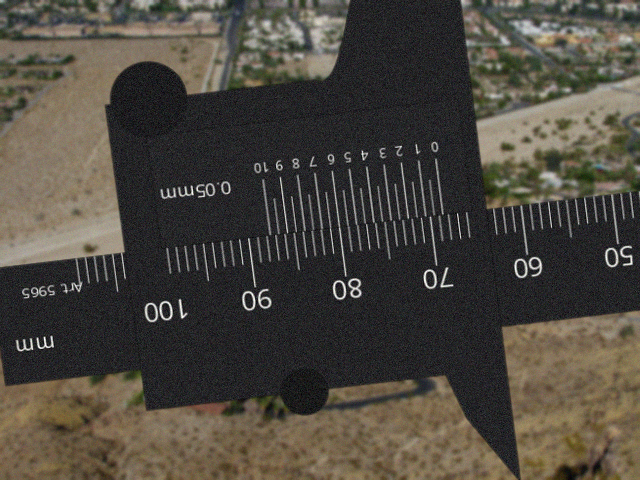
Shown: 68.6 mm
